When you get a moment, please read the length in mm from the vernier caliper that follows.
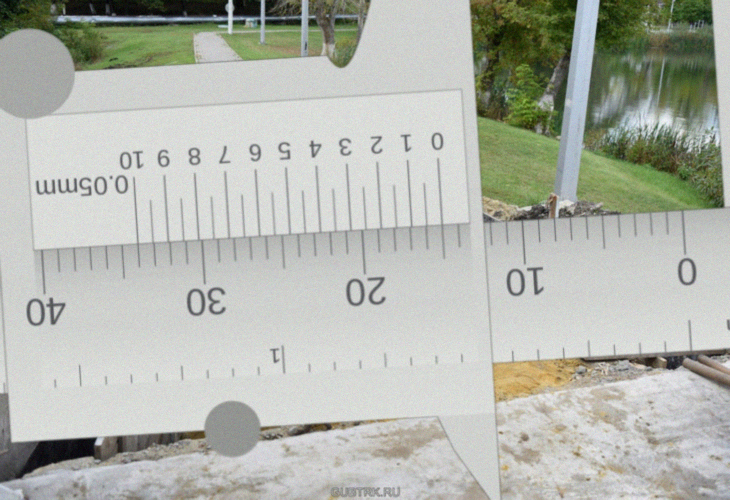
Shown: 15.0 mm
